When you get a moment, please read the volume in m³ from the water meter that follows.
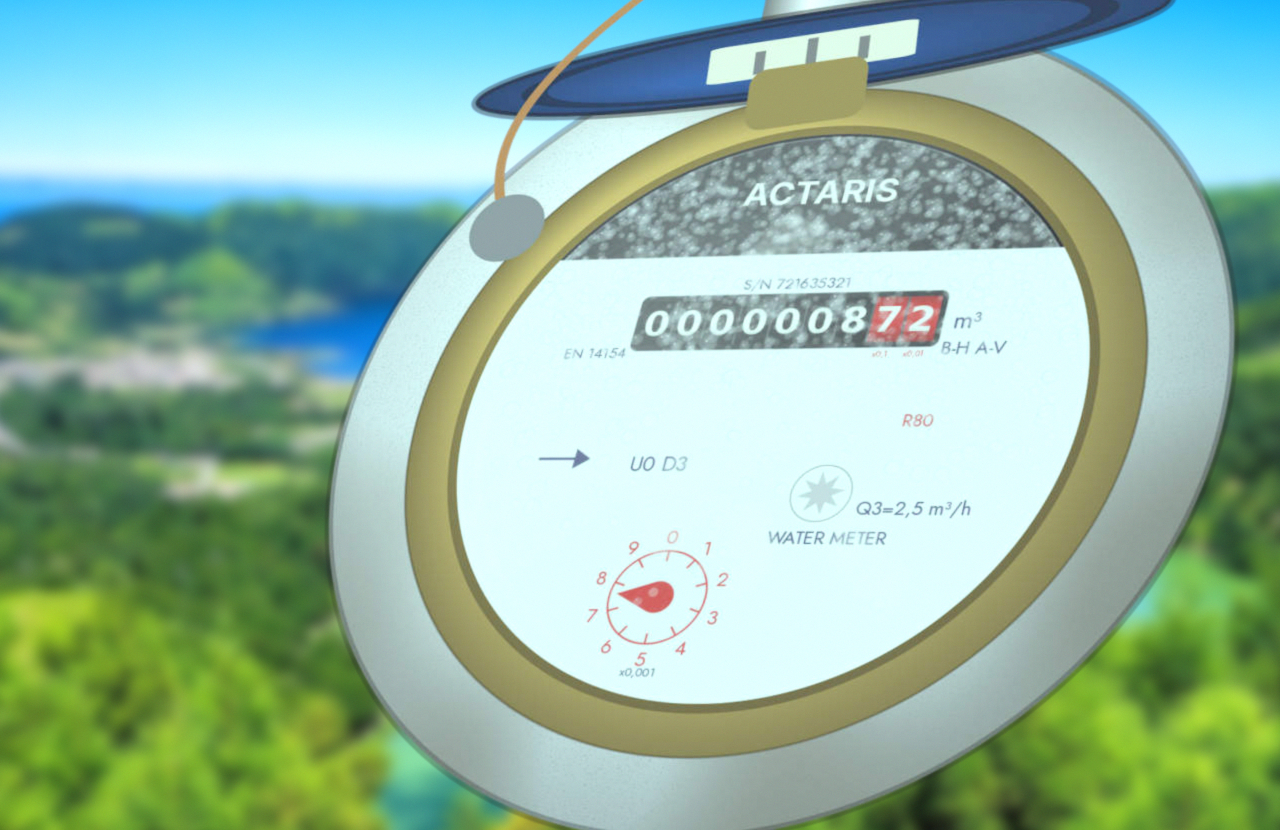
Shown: 8.727 m³
